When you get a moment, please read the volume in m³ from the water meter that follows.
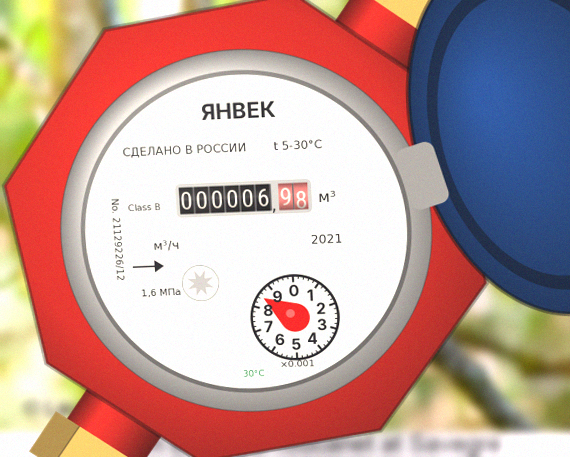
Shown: 6.978 m³
